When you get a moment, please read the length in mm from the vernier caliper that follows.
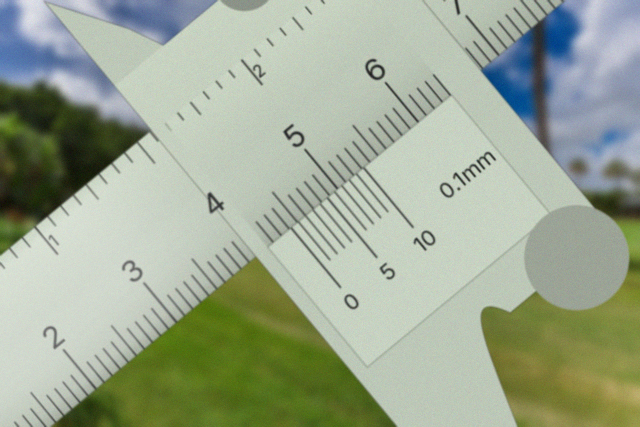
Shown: 44.2 mm
